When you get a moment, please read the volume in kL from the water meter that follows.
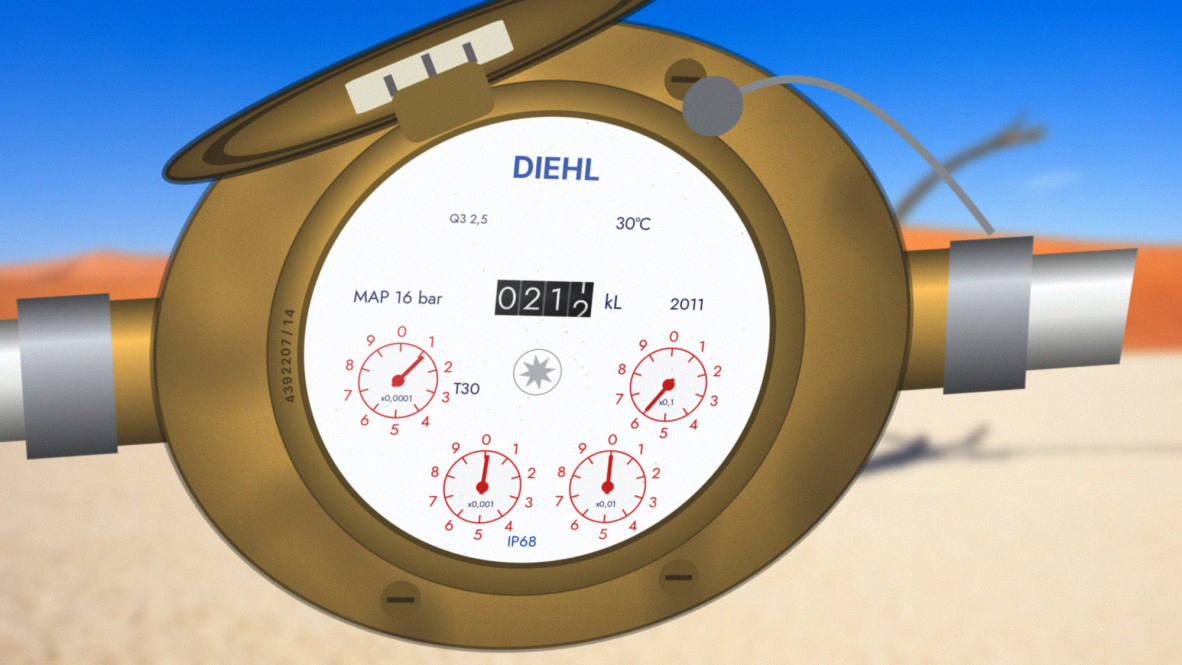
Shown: 211.6001 kL
